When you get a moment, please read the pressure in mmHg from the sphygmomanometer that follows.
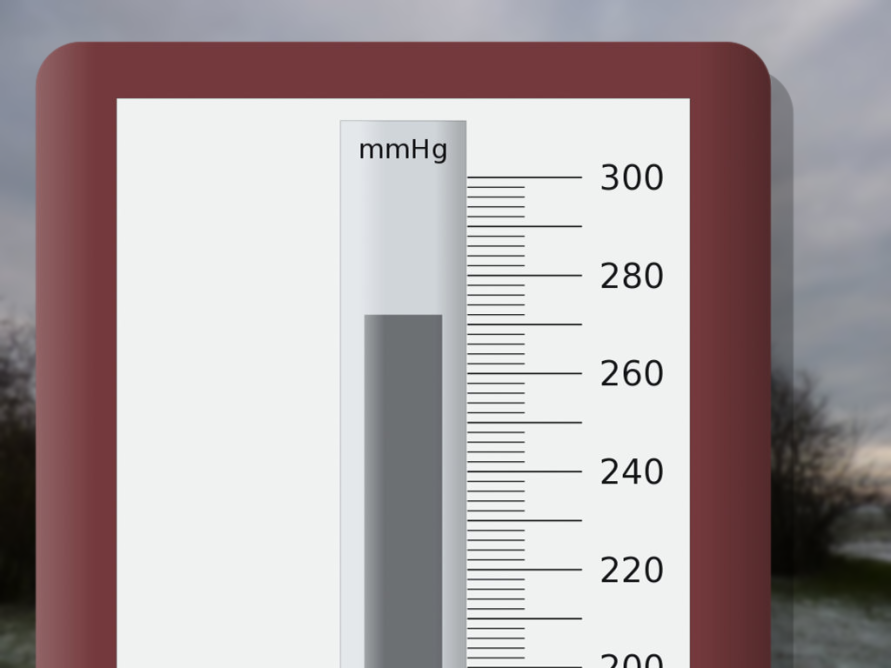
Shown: 272 mmHg
